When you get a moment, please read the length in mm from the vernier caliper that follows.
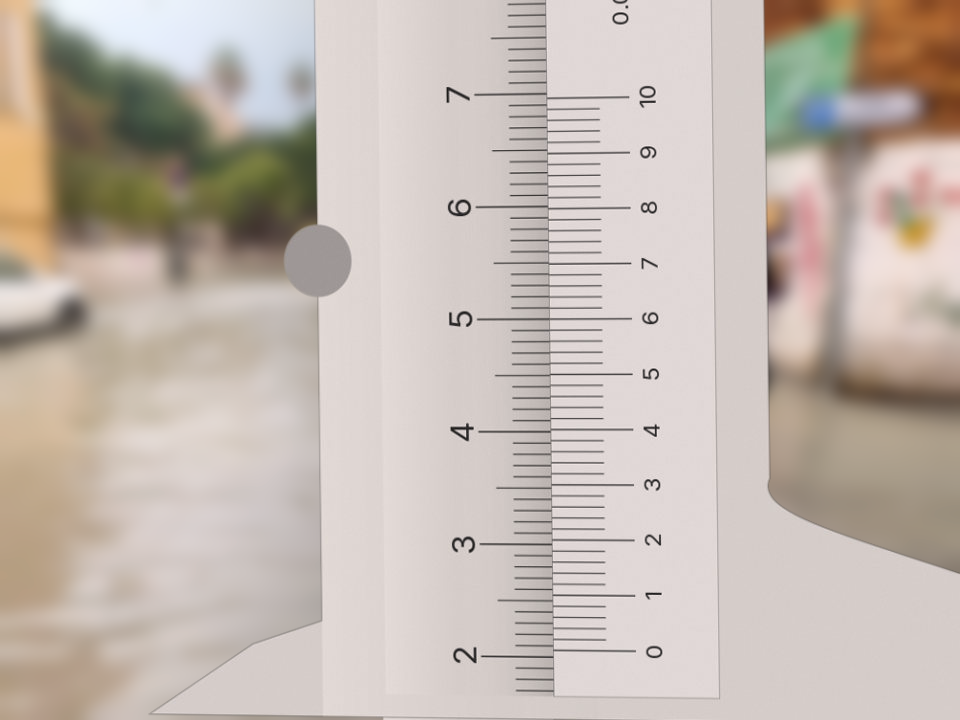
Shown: 20.6 mm
